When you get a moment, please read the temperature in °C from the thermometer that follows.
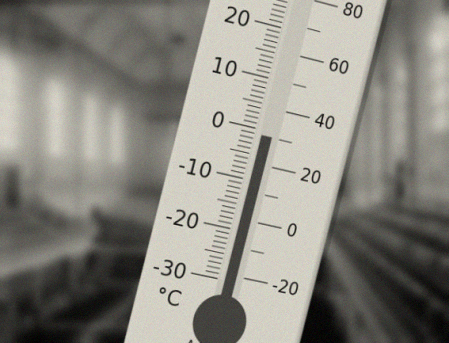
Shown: -1 °C
